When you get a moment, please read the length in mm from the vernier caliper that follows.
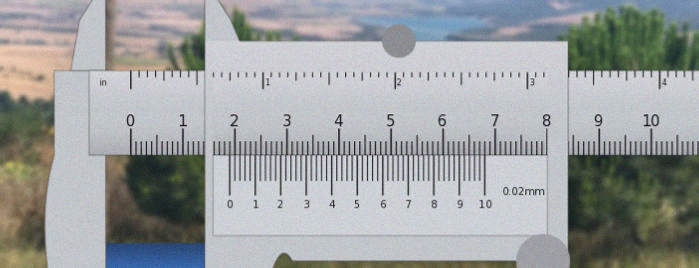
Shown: 19.0 mm
